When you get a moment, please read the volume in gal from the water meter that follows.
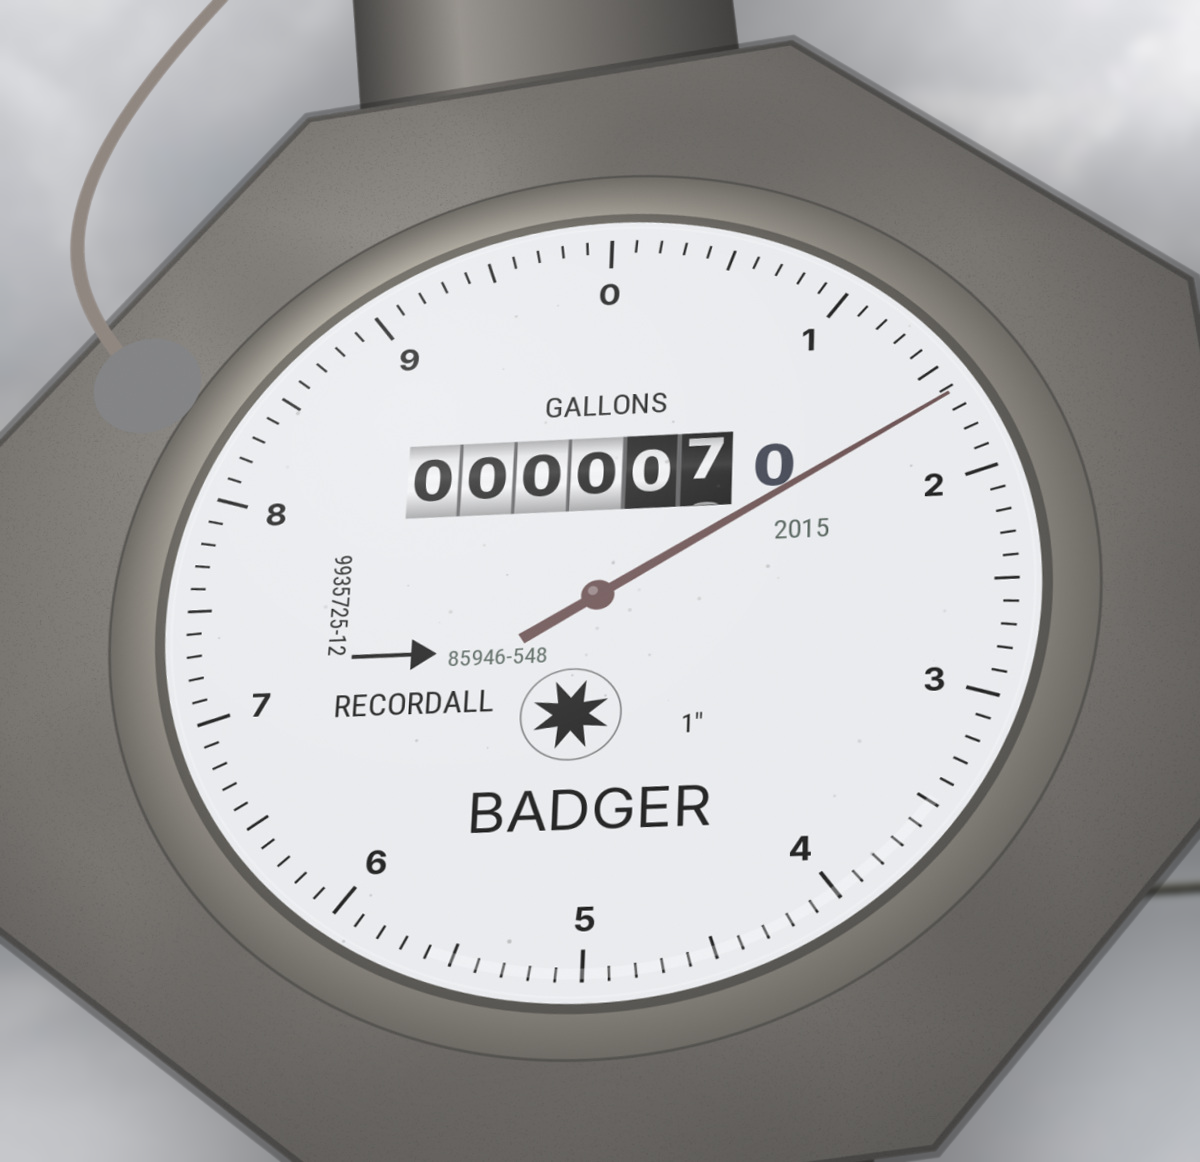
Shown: 71.6 gal
